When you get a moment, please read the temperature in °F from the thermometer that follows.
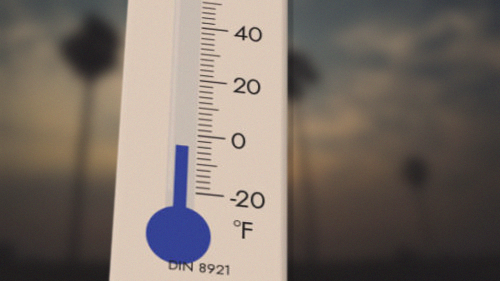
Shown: -4 °F
